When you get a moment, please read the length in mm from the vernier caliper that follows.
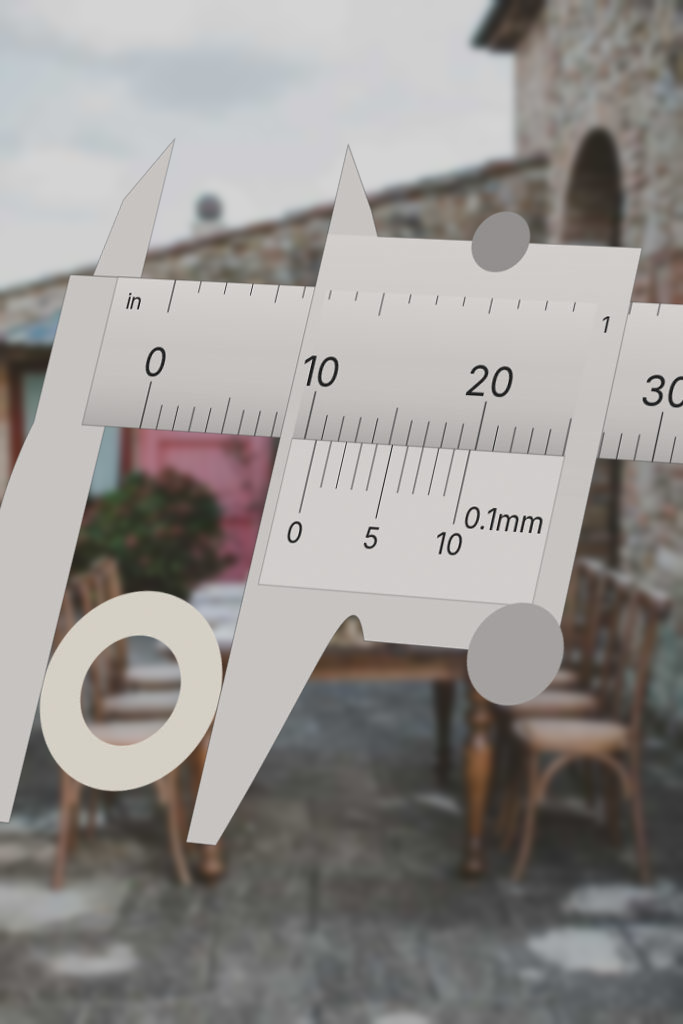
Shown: 10.7 mm
